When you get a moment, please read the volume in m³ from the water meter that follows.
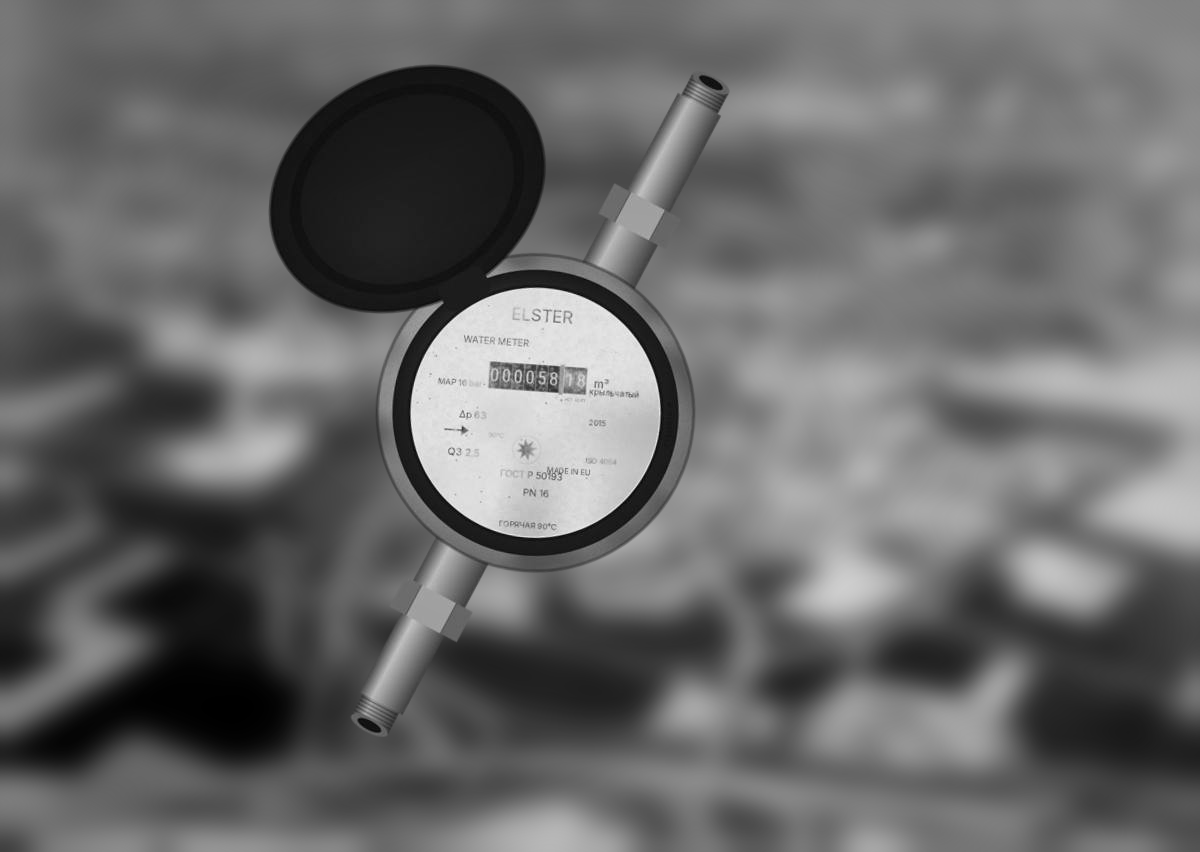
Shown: 58.18 m³
